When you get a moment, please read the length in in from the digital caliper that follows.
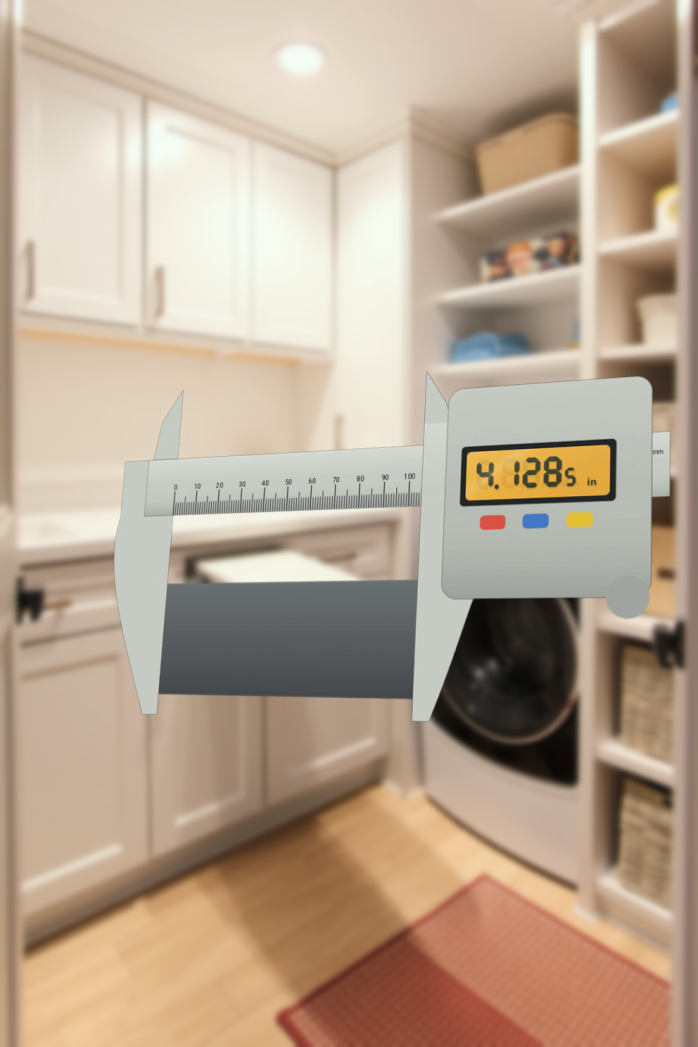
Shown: 4.1285 in
